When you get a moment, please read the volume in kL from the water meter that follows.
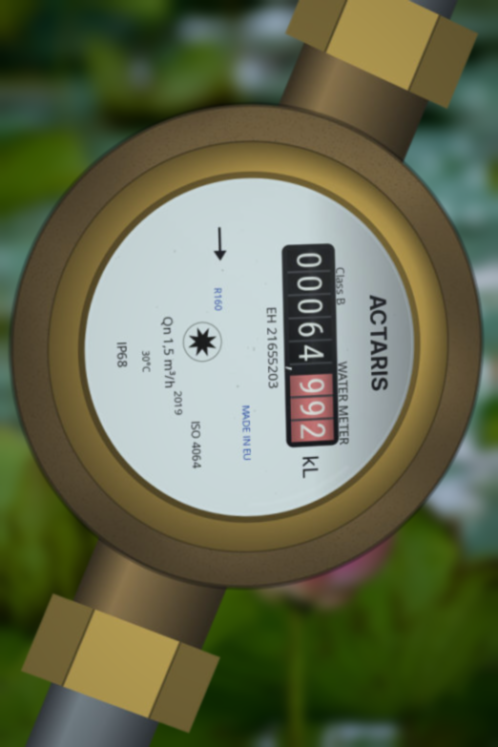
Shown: 64.992 kL
